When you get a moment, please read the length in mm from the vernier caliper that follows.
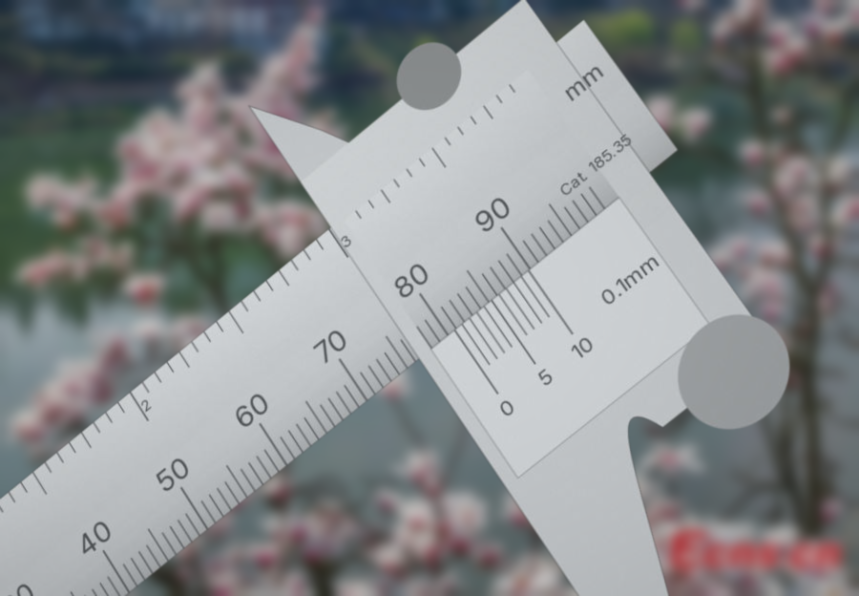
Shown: 80.8 mm
